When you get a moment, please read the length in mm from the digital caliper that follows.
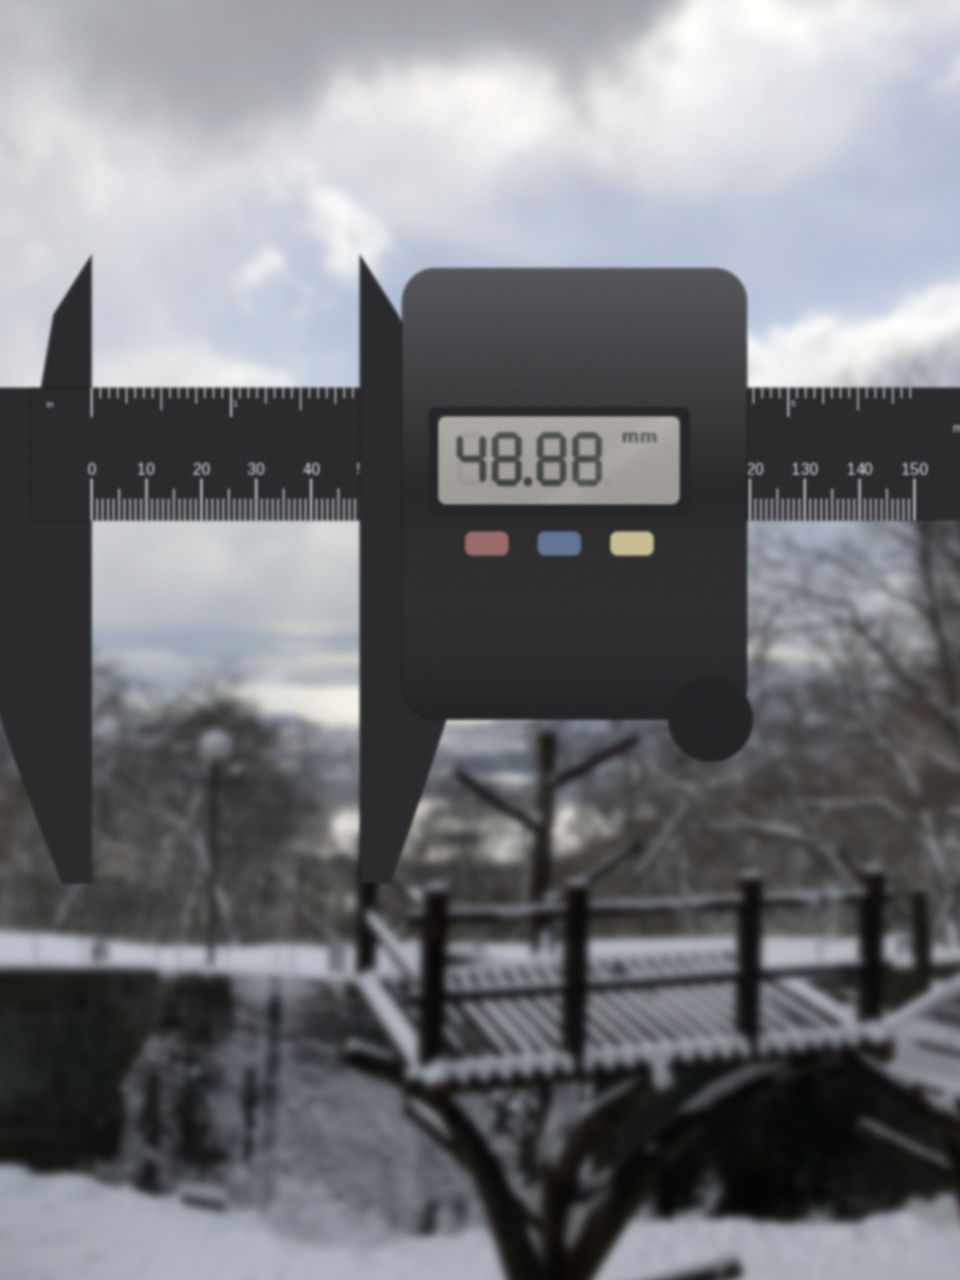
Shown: 48.88 mm
